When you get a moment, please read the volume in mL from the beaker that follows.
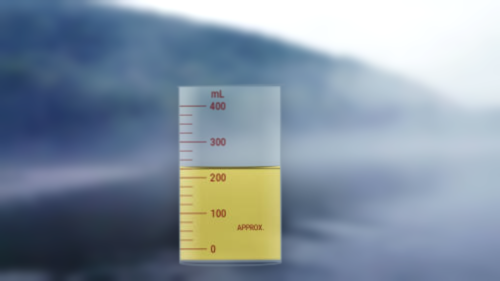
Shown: 225 mL
